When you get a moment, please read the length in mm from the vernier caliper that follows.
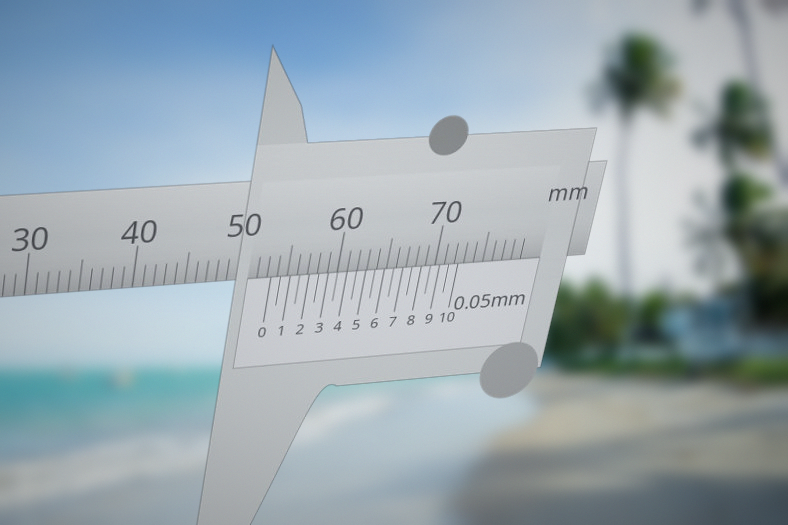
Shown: 53.4 mm
